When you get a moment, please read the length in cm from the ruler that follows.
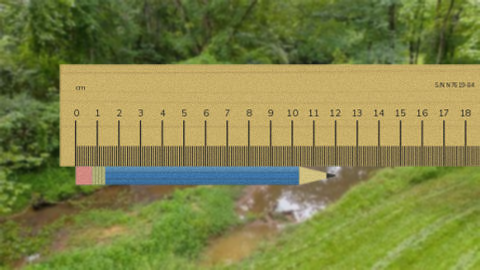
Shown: 12 cm
